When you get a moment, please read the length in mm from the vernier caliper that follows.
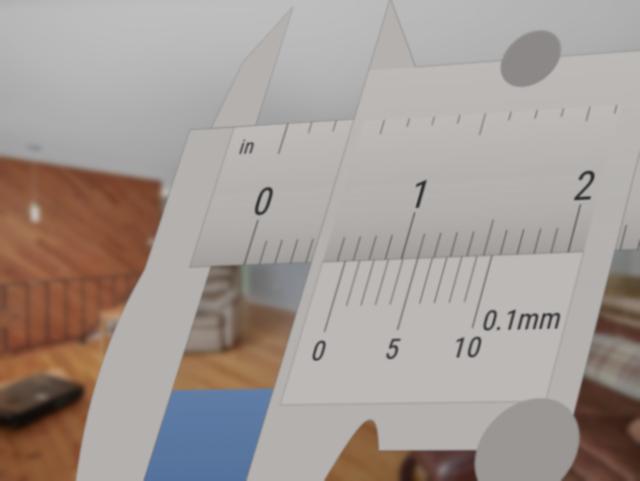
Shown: 6.5 mm
